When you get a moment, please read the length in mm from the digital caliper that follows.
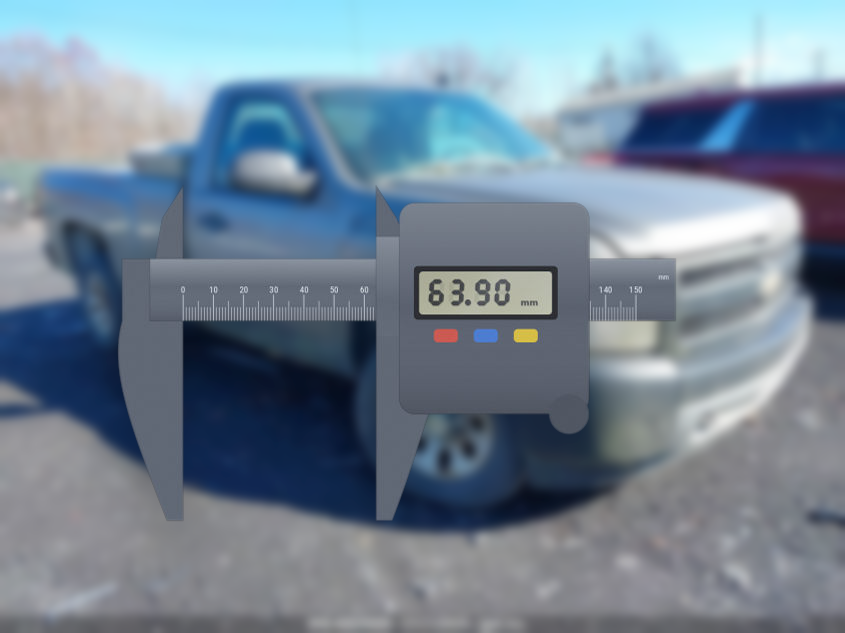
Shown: 63.90 mm
